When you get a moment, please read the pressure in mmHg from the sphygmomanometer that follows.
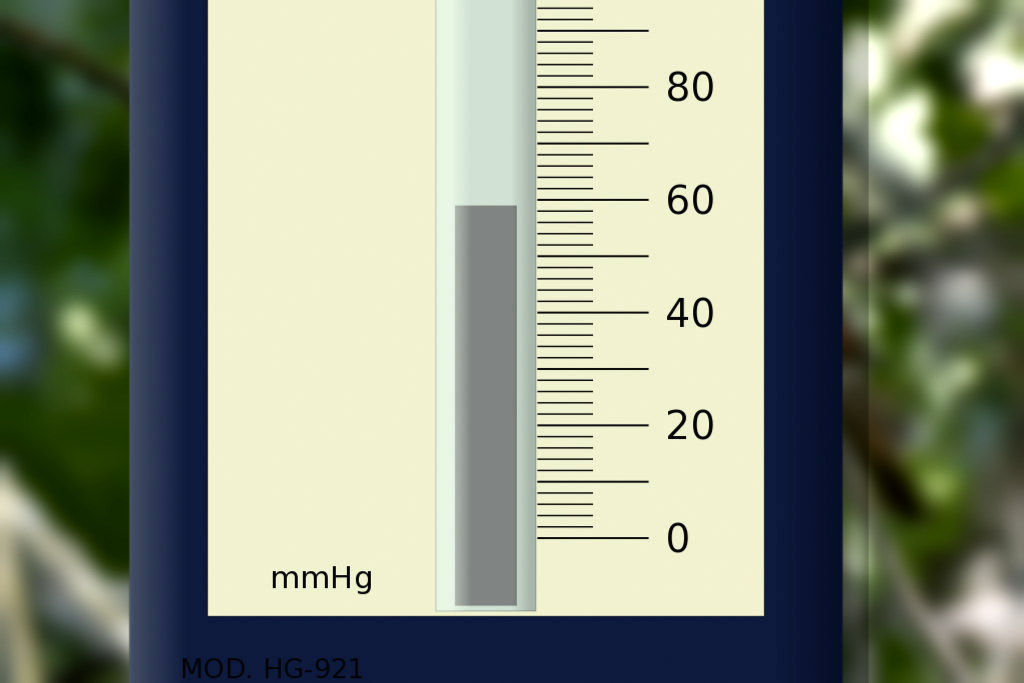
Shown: 59 mmHg
